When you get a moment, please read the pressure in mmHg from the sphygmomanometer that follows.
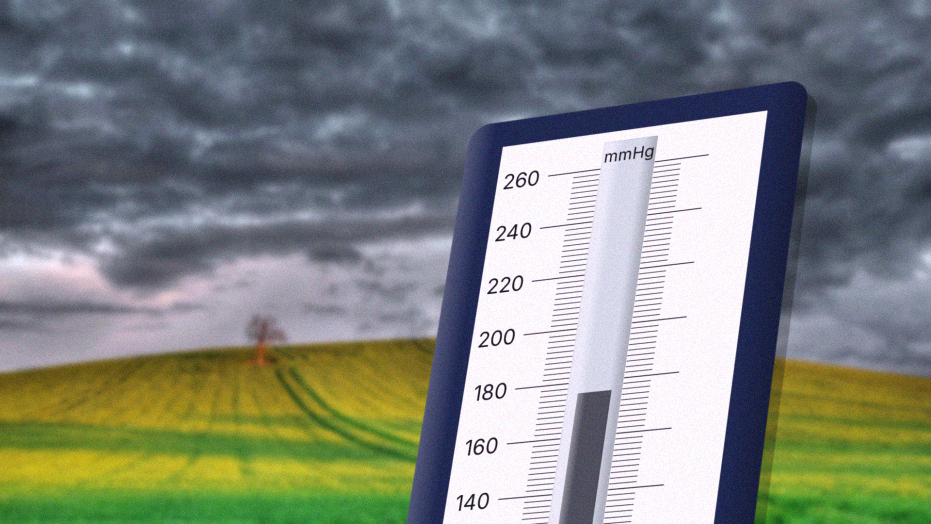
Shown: 176 mmHg
